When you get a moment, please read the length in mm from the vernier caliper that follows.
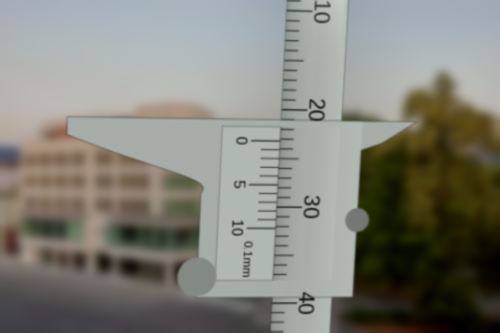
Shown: 23.2 mm
